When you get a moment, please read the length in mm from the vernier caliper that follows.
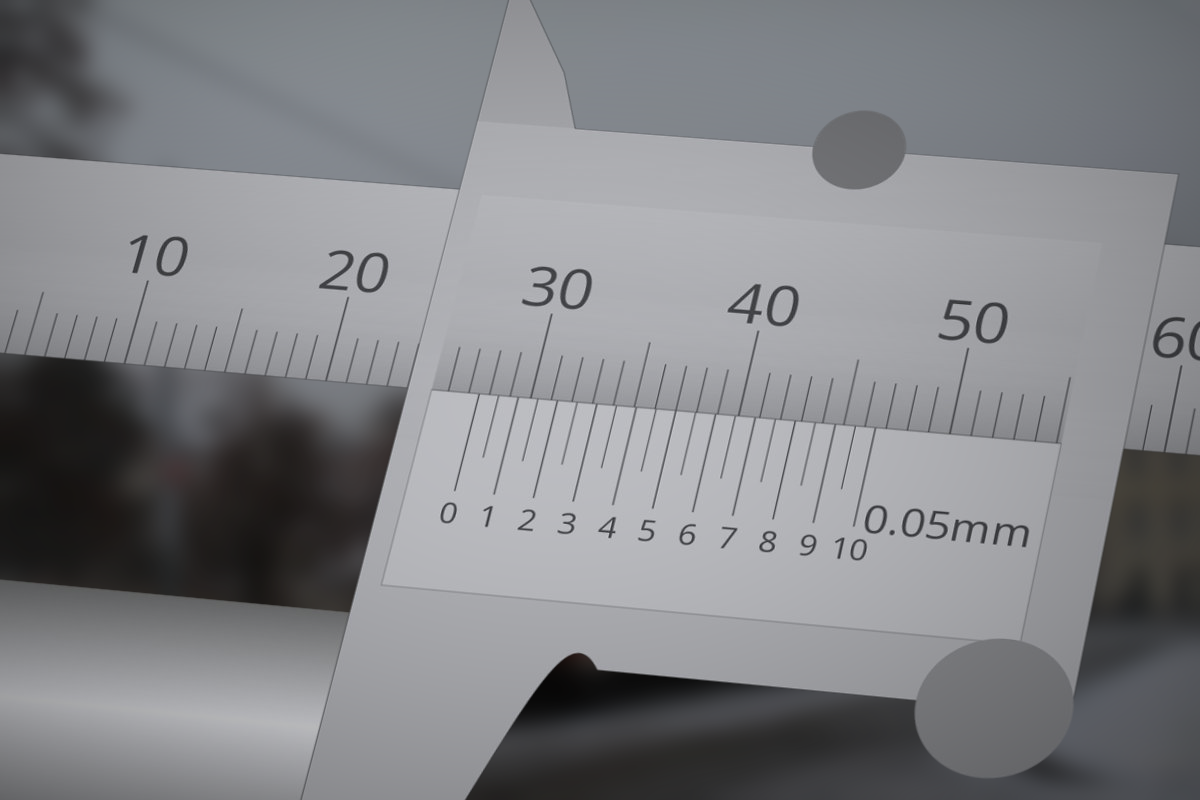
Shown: 27.5 mm
